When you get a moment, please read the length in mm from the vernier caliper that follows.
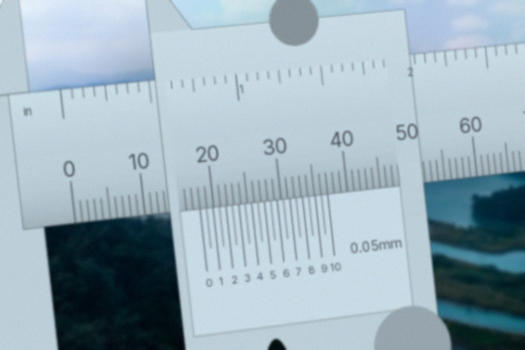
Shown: 18.0 mm
